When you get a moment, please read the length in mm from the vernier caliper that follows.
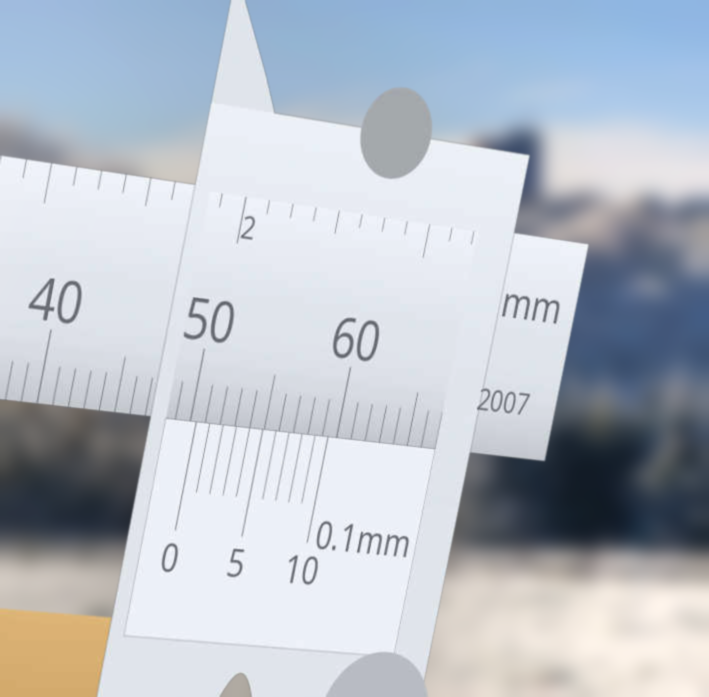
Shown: 50.4 mm
